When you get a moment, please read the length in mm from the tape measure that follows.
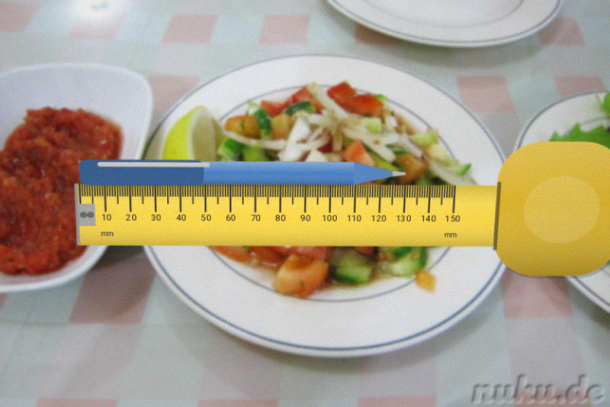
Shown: 130 mm
